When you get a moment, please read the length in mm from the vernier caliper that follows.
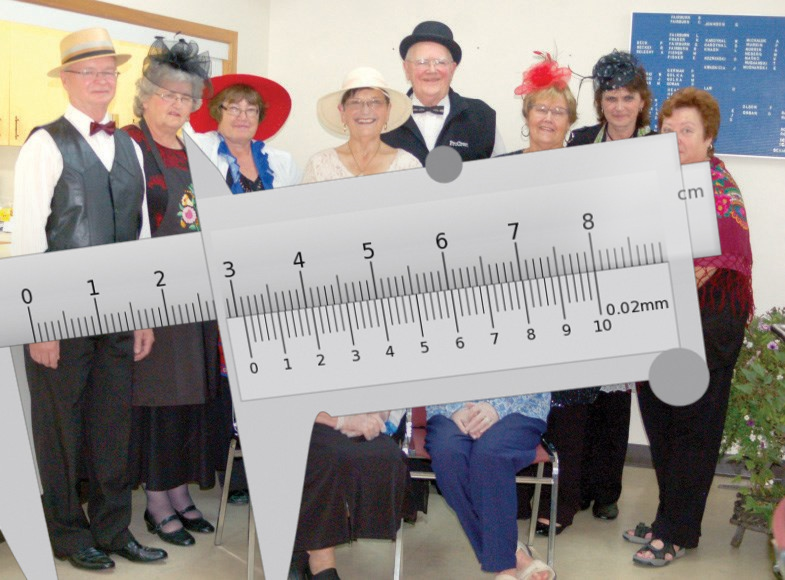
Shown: 31.0 mm
